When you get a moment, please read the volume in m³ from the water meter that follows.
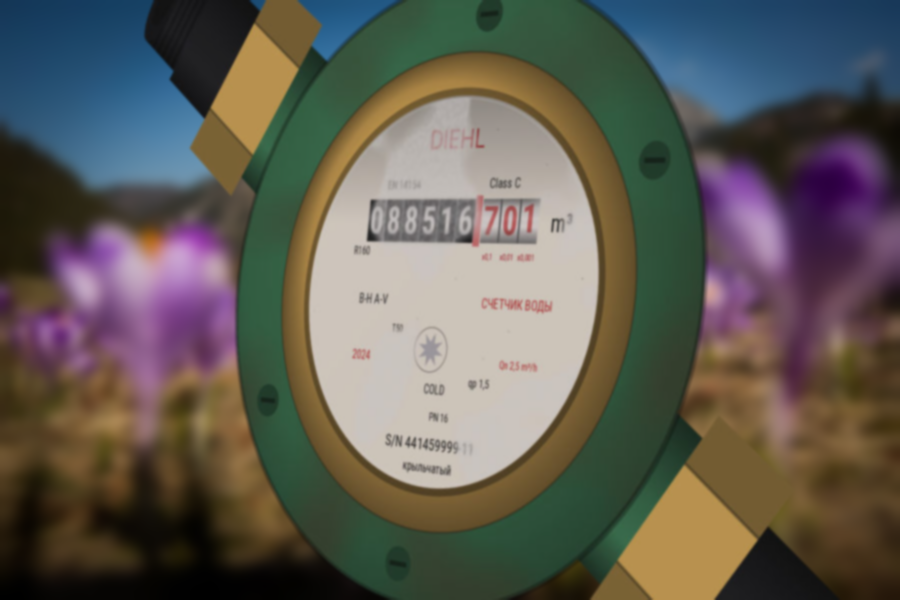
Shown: 88516.701 m³
